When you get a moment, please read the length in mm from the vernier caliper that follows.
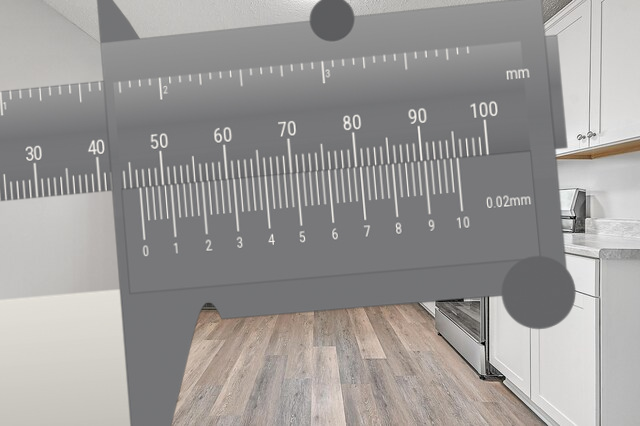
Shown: 46.4 mm
